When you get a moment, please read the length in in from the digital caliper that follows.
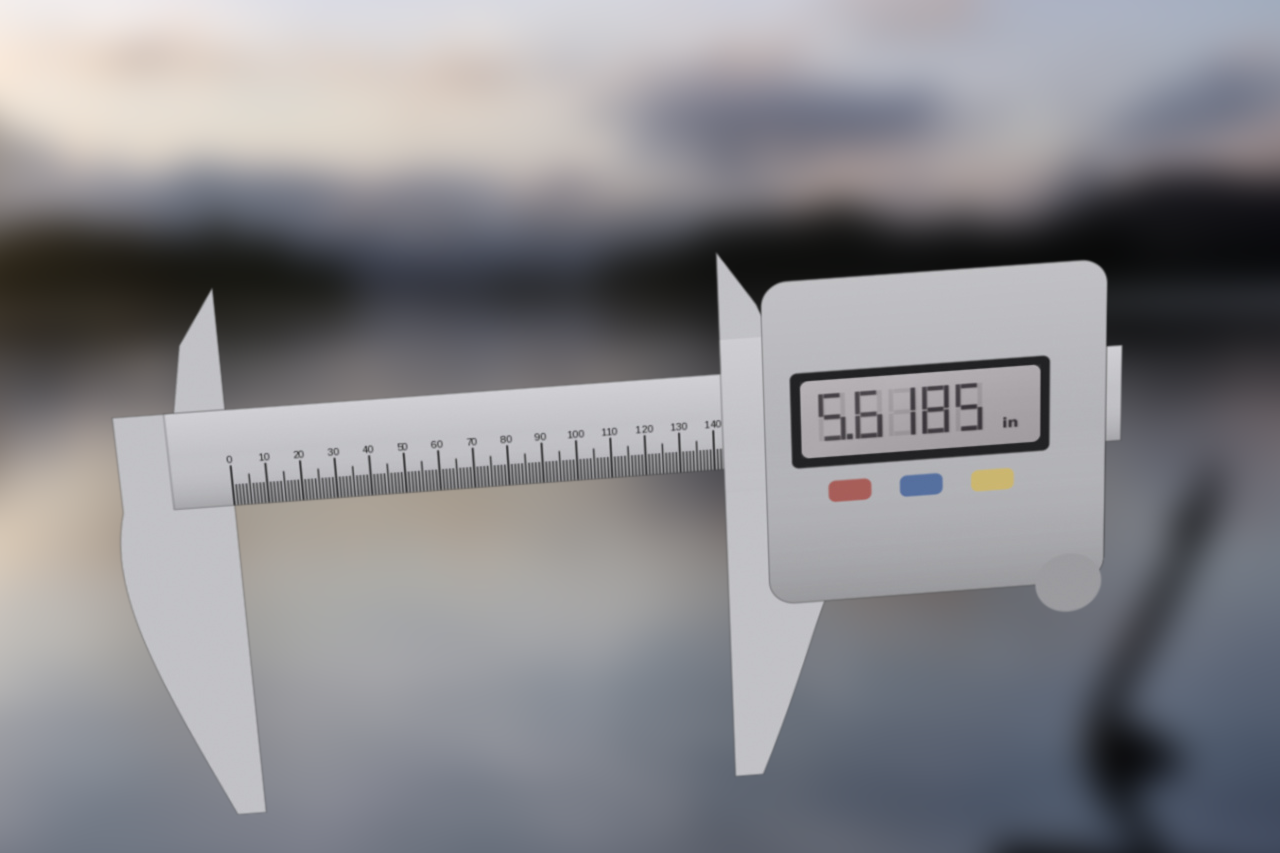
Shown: 5.6185 in
